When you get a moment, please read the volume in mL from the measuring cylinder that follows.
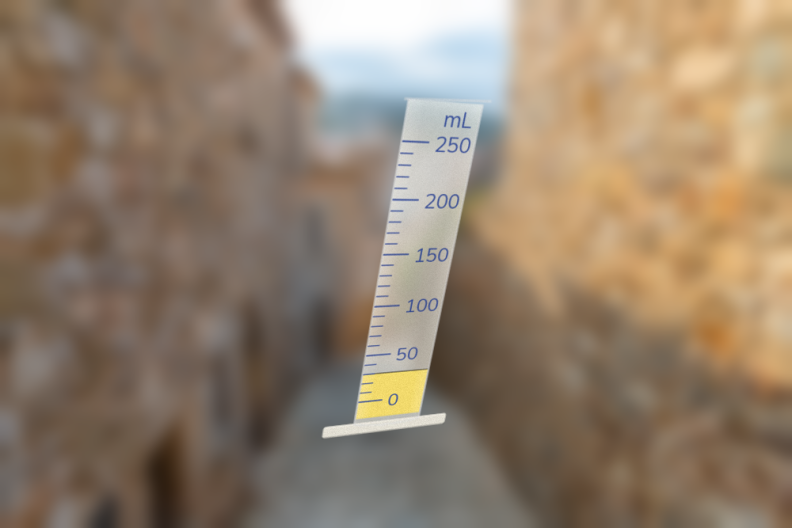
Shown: 30 mL
